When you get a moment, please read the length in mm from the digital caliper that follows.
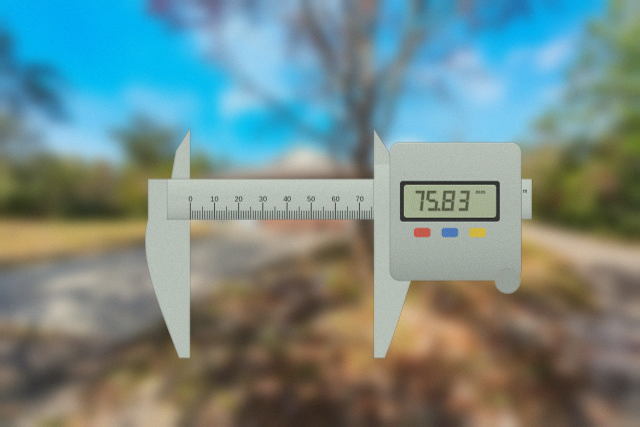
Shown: 75.83 mm
